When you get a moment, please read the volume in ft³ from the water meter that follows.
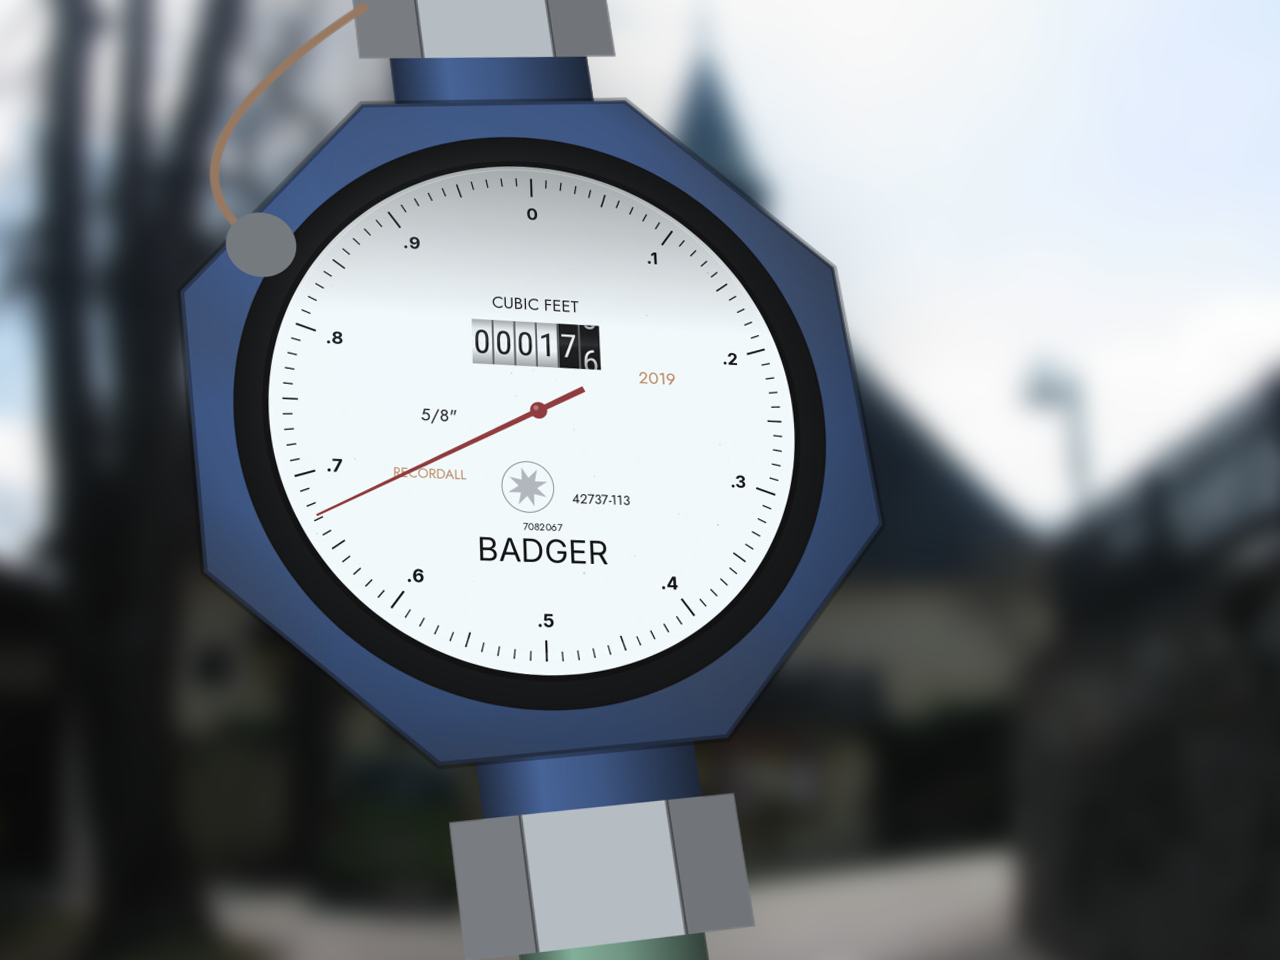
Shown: 175.67 ft³
